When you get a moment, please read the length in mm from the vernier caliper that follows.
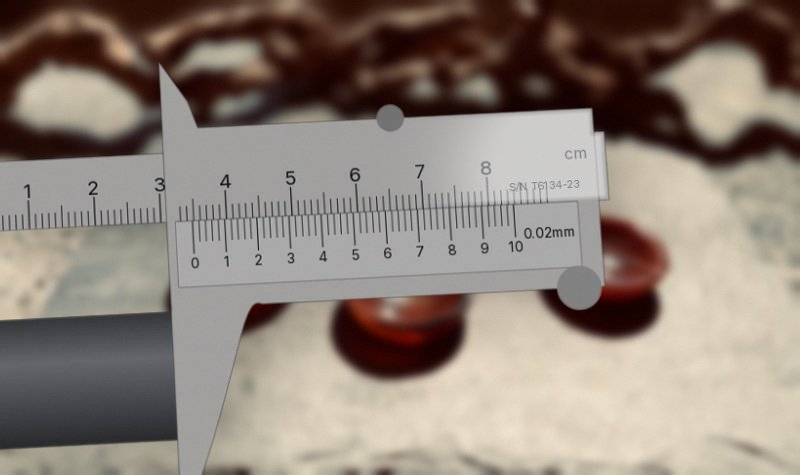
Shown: 34.8 mm
